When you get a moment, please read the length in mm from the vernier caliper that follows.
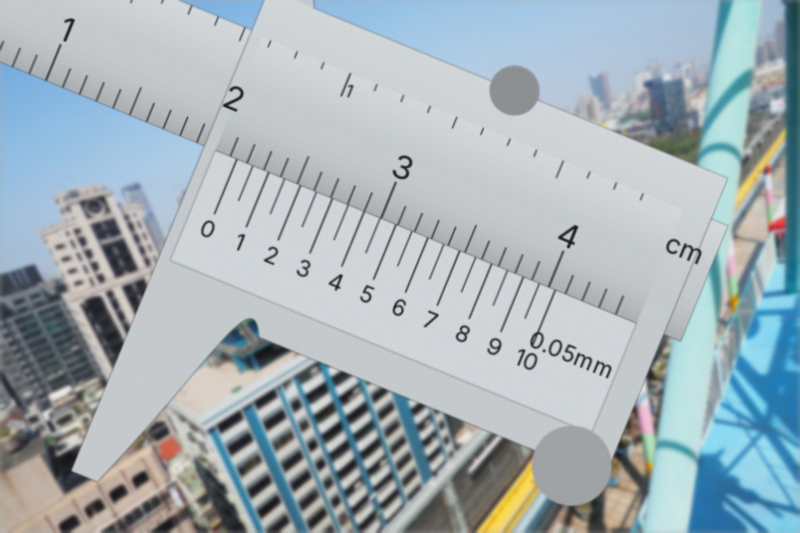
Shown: 21.4 mm
